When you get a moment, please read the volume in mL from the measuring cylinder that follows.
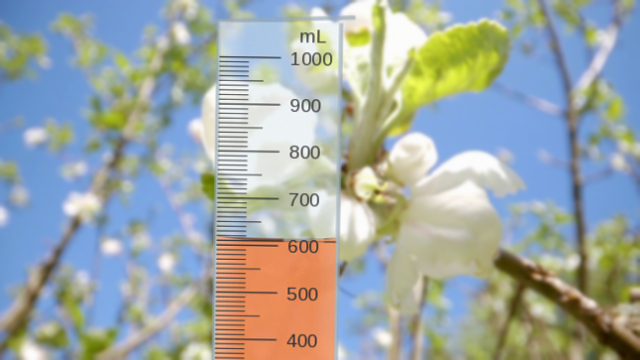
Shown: 610 mL
